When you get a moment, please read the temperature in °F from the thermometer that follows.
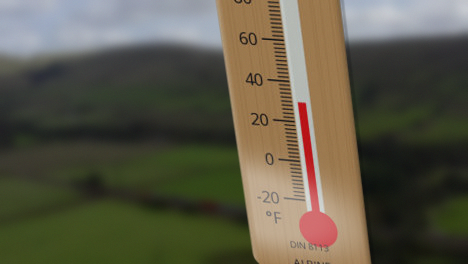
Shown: 30 °F
